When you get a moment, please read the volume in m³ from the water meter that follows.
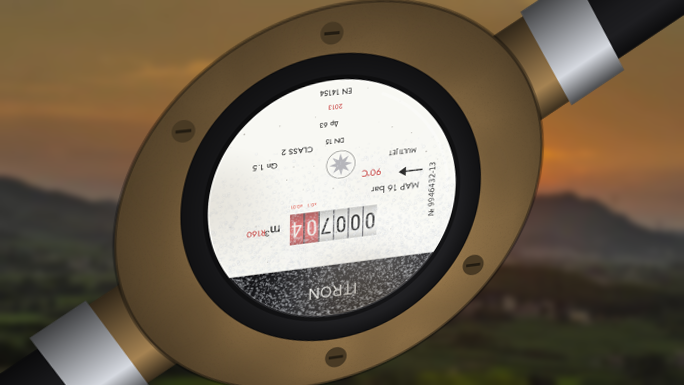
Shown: 7.04 m³
